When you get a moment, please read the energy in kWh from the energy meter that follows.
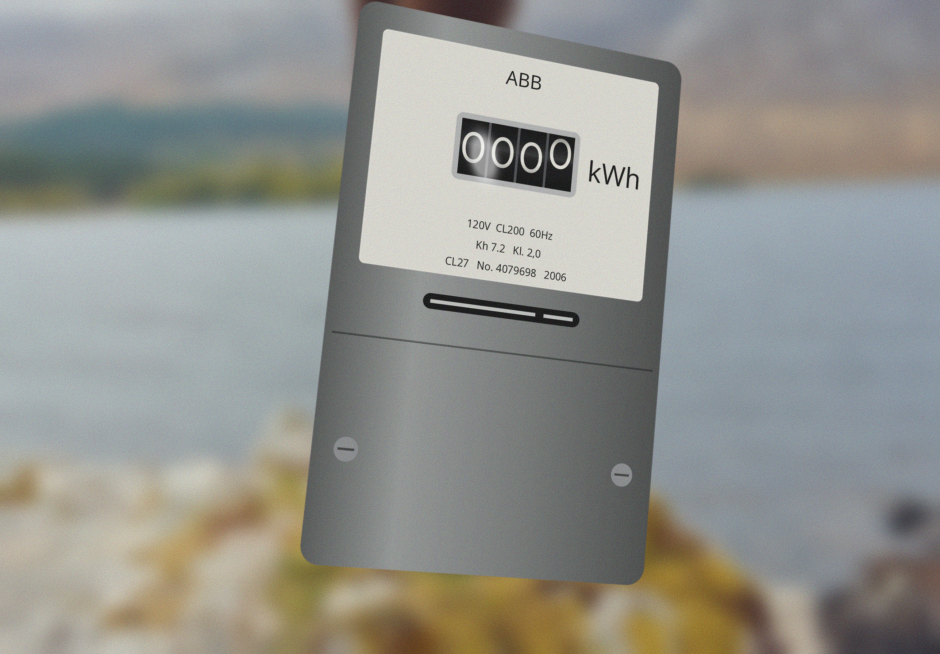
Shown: 0 kWh
